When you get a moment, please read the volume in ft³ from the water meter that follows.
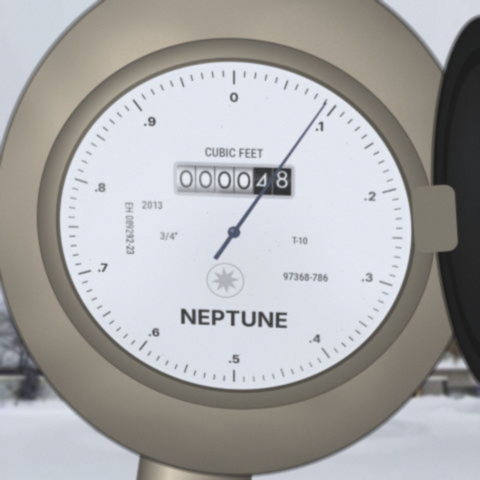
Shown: 48.09 ft³
